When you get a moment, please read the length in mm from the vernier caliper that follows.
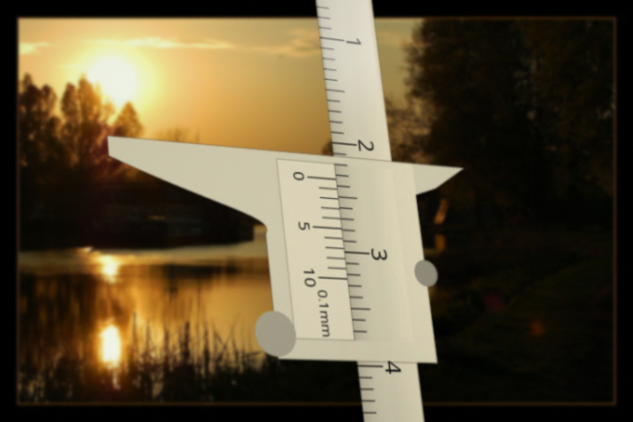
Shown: 23.4 mm
